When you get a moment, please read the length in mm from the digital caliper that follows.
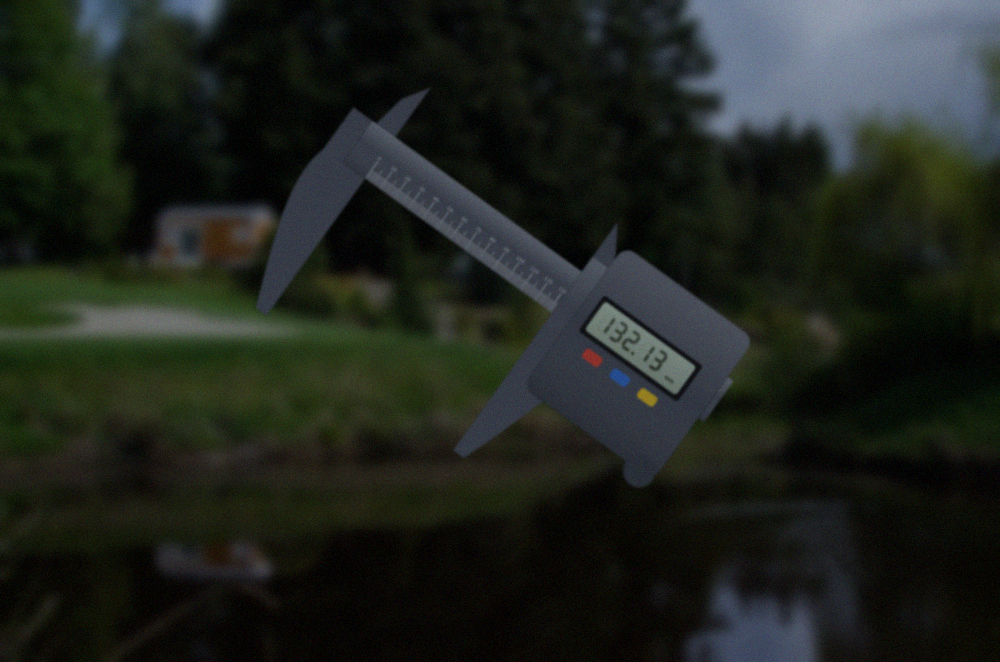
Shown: 132.13 mm
